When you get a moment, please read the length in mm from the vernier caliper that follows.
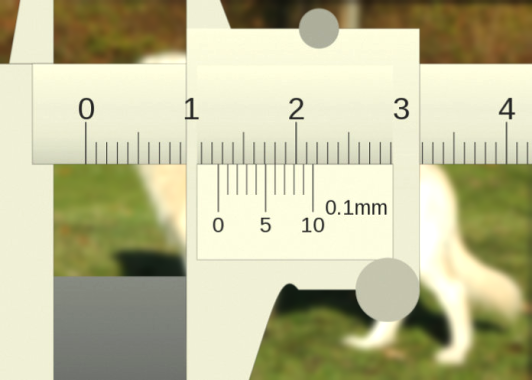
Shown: 12.6 mm
